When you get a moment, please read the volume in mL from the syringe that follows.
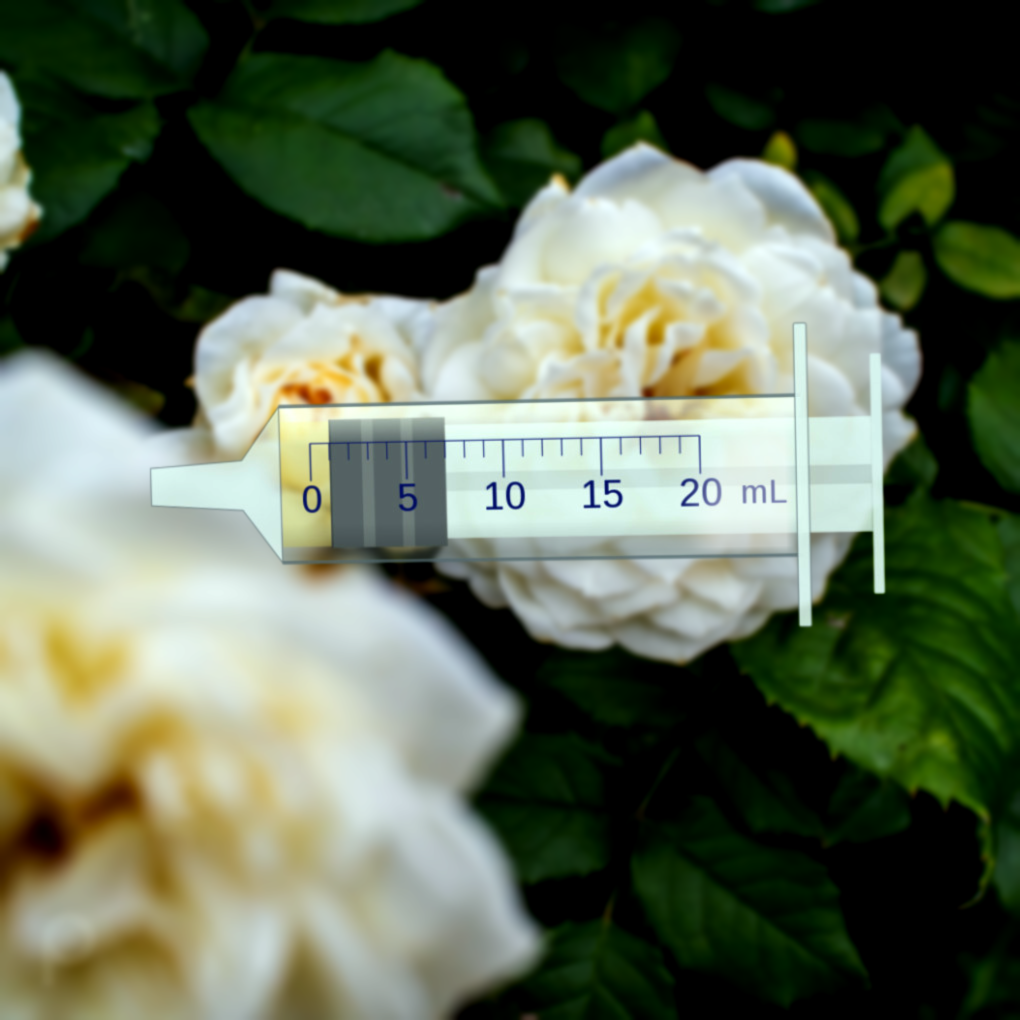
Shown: 1 mL
